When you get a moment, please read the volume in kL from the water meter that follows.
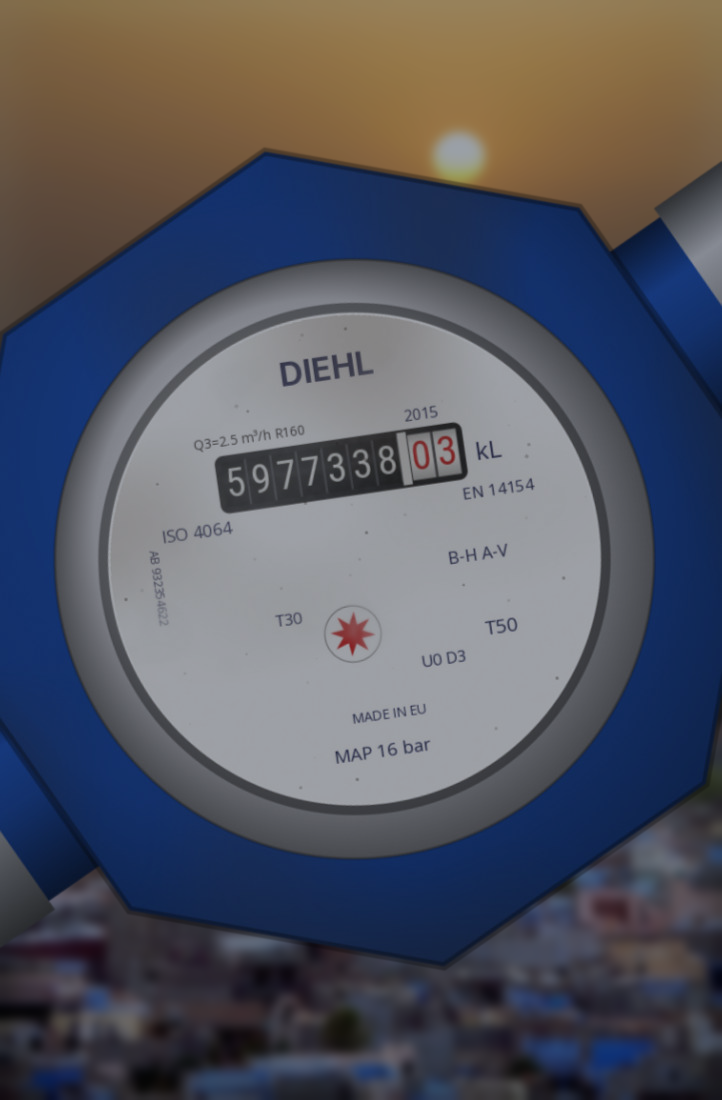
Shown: 5977338.03 kL
